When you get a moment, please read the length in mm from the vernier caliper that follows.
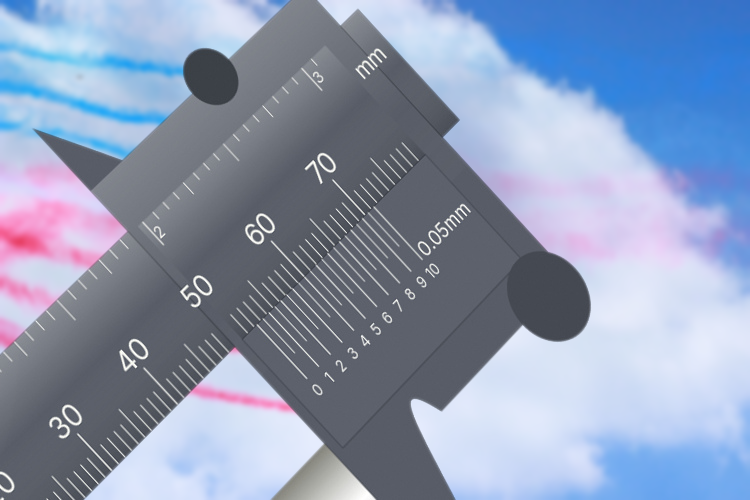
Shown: 52.4 mm
